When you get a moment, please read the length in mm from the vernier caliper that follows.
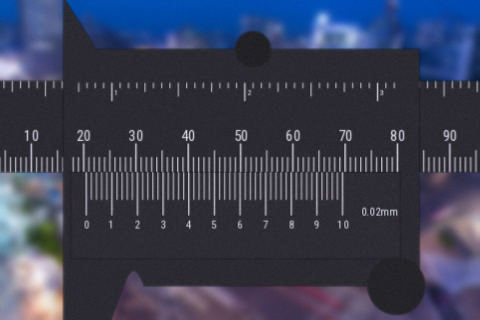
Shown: 20.5 mm
